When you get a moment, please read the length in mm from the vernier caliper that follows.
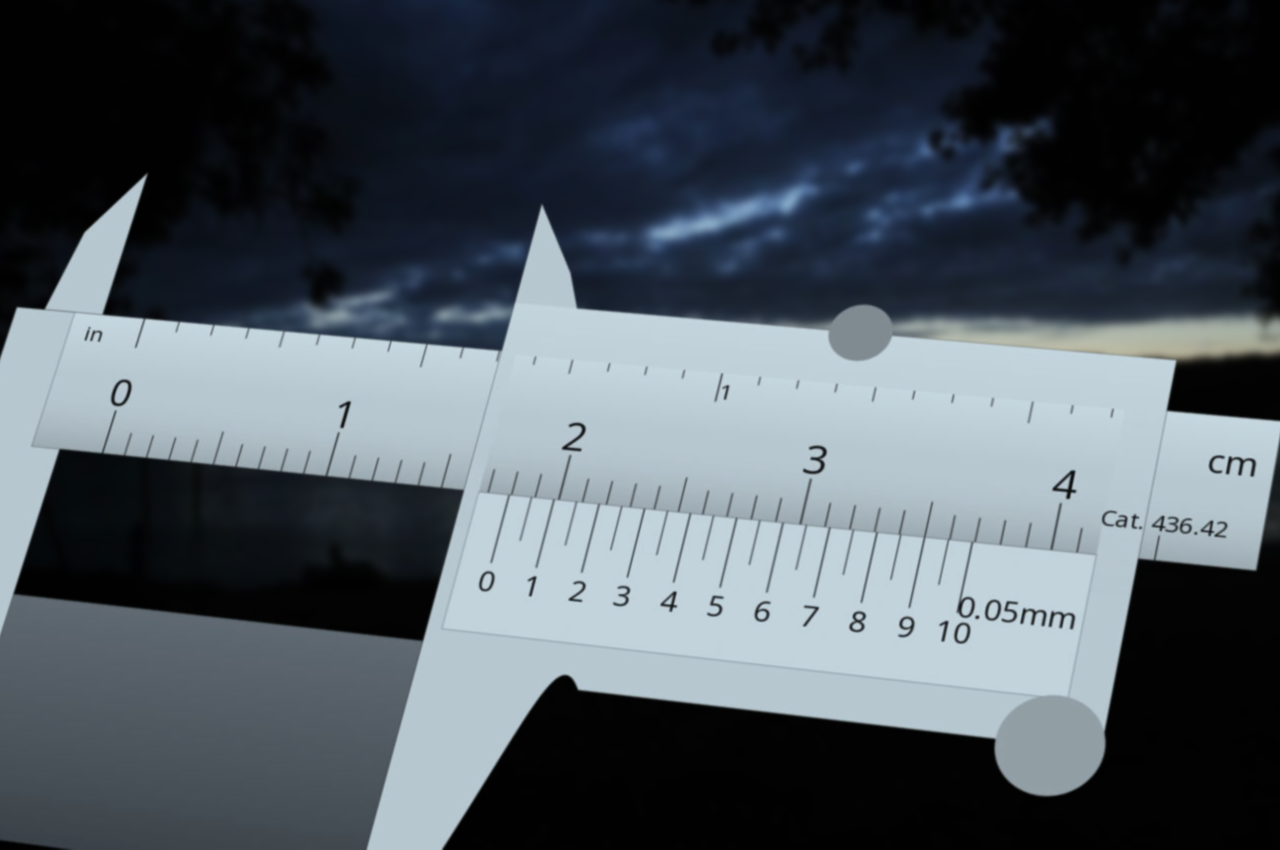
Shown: 17.9 mm
